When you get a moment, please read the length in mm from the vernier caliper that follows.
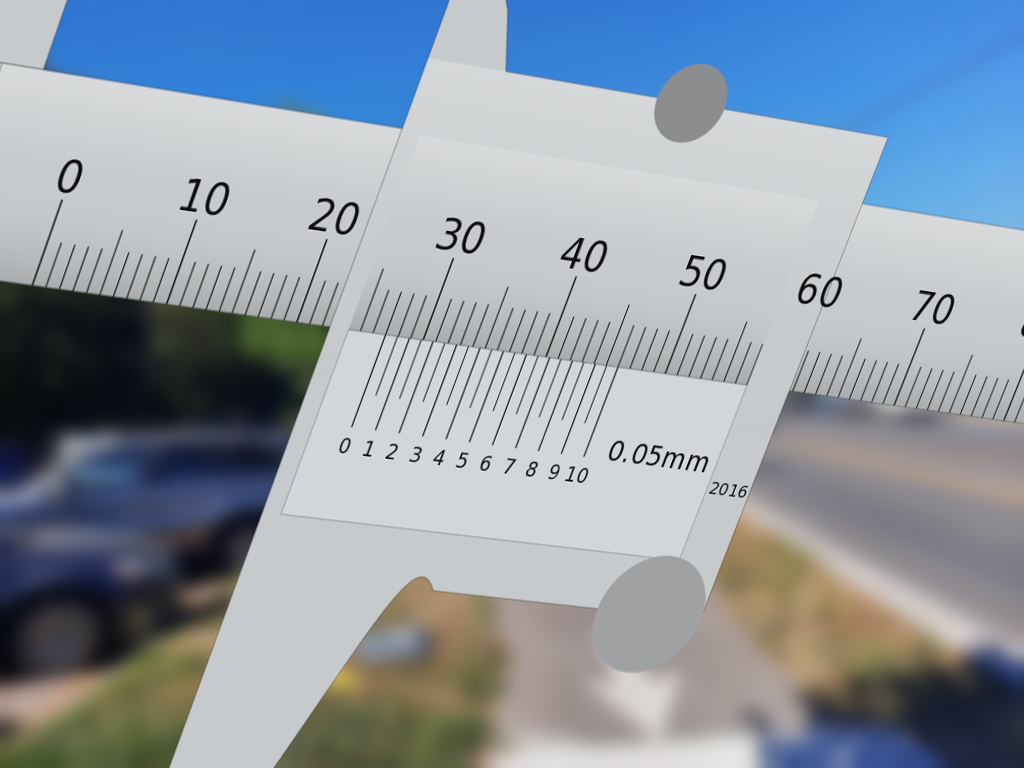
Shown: 27.0 mm
